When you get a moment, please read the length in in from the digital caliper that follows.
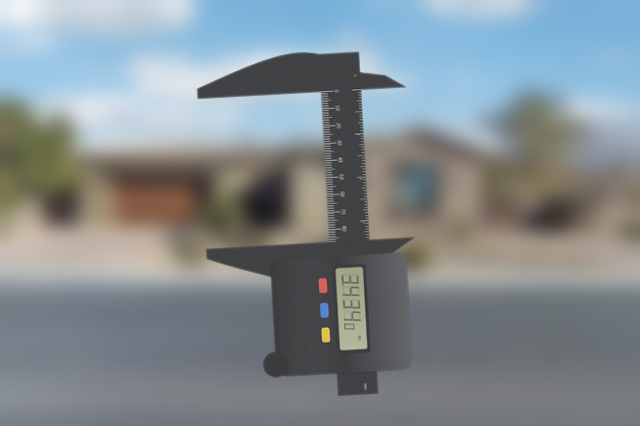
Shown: 3.4340 in
